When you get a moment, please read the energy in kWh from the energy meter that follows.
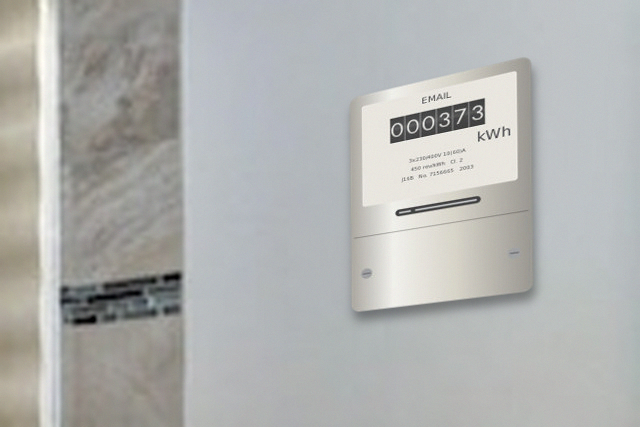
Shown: 373 kWh
